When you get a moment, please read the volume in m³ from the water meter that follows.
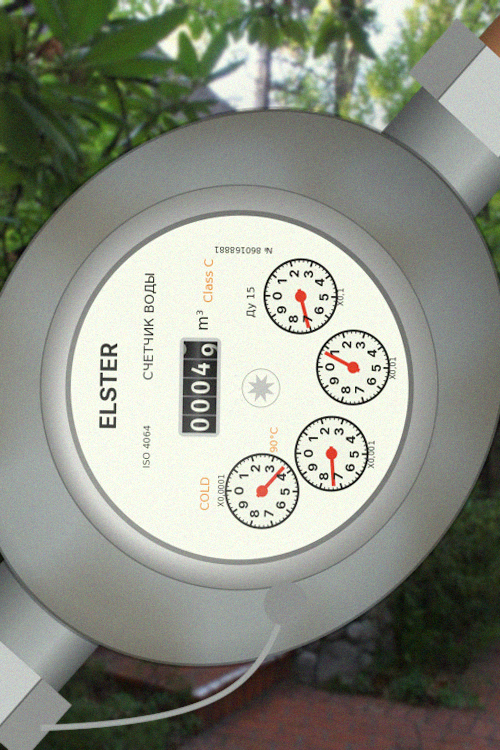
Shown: 48.7073 m³
